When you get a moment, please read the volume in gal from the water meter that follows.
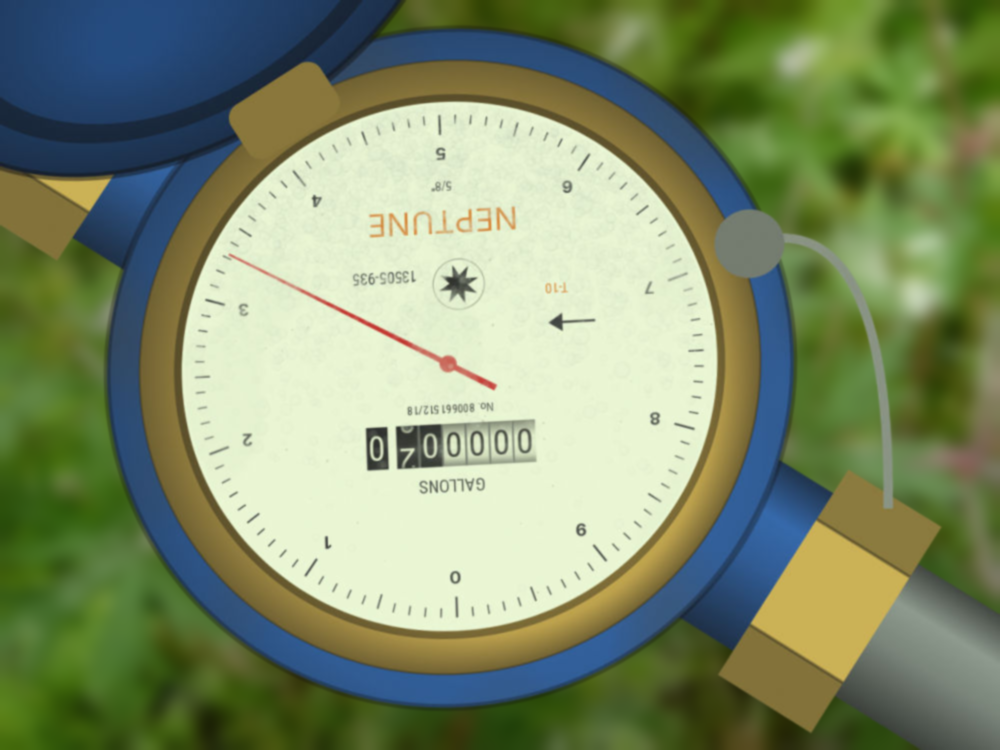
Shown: 23.3 gal
